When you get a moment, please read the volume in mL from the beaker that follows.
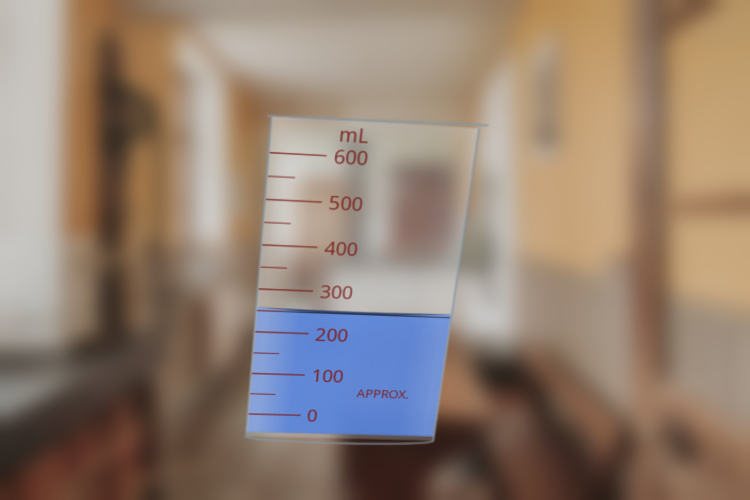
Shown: 250 mL
